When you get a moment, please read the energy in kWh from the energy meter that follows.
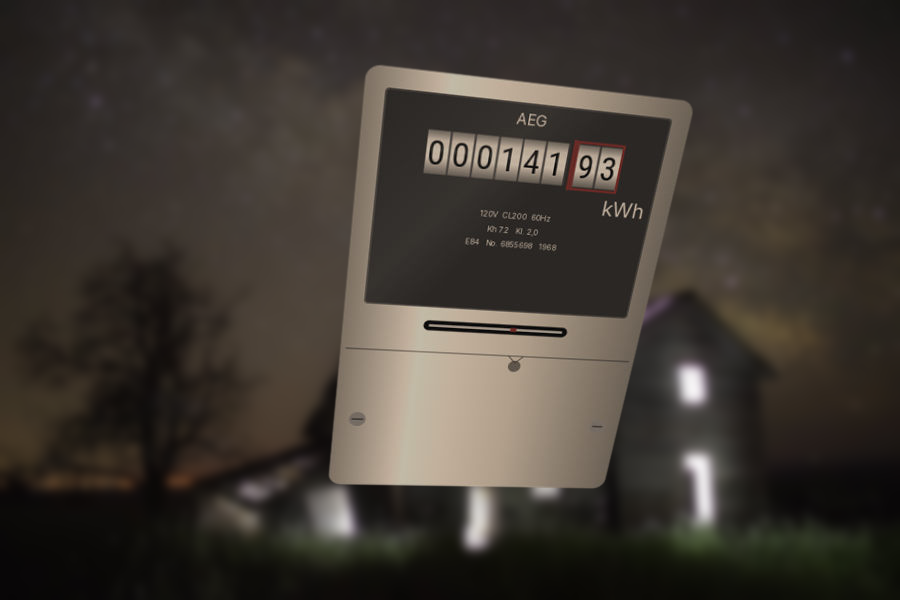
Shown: 141.93 kWh
